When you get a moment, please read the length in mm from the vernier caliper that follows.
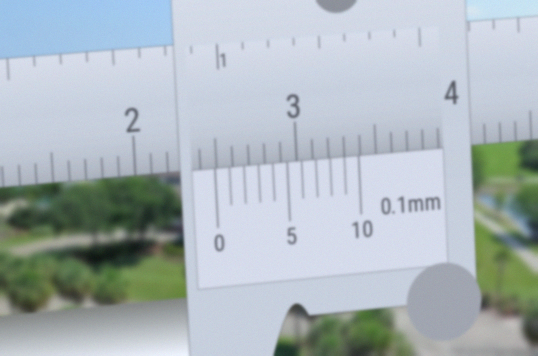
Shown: 24.9 mm
